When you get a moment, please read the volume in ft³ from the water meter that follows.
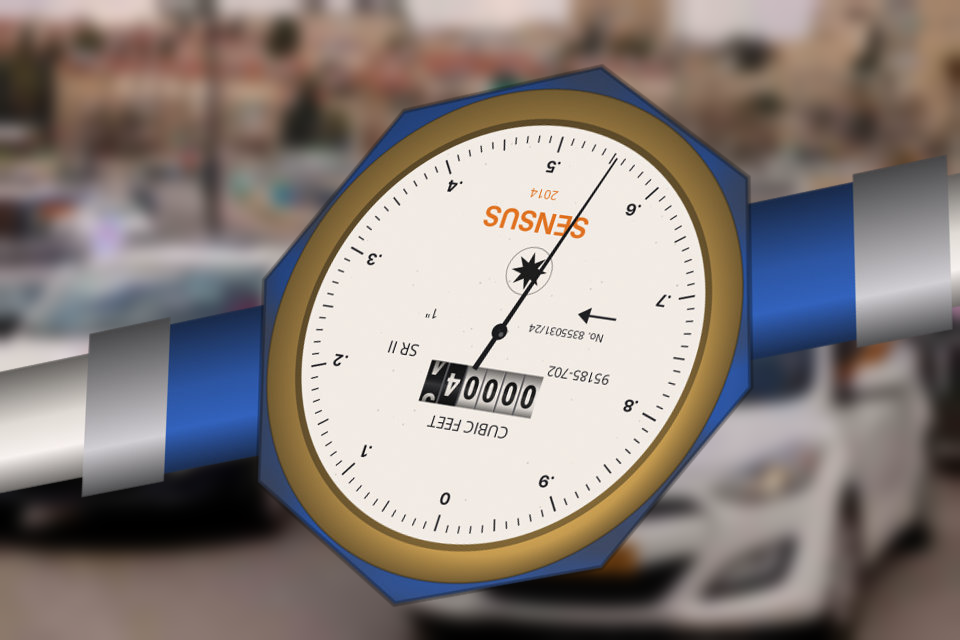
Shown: 43.55 ft³
